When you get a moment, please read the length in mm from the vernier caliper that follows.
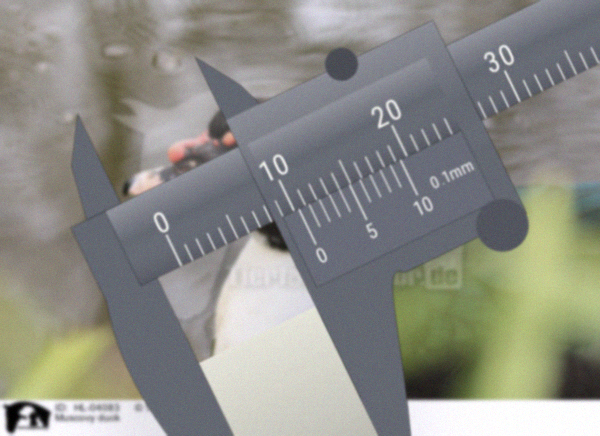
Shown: 10.4 mm
